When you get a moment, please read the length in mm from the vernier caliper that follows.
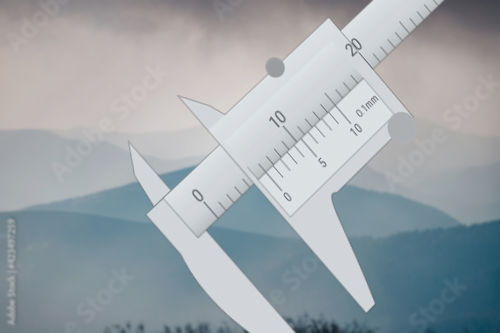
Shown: 6.0 mm
